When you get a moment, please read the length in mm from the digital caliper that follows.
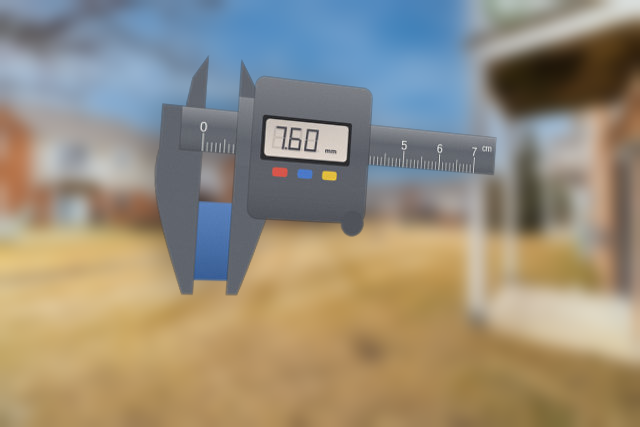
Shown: 7.60 mm
